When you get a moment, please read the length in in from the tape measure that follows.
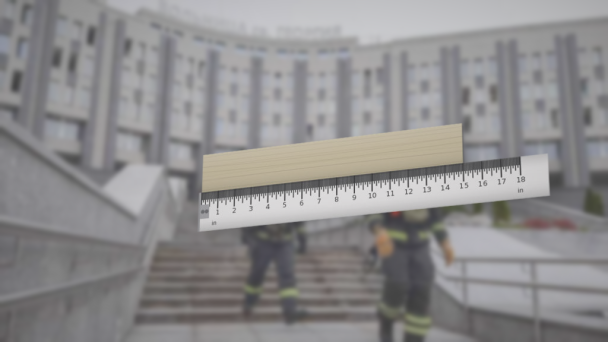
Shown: 15 in
